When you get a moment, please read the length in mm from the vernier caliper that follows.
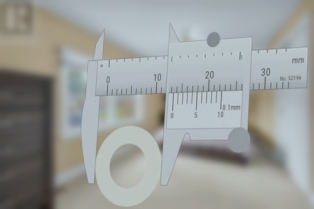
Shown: 13.4 mm
